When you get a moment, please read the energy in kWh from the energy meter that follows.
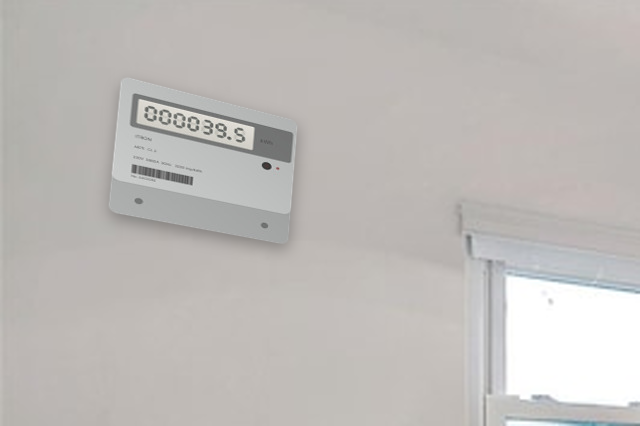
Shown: 39.5 kWh
